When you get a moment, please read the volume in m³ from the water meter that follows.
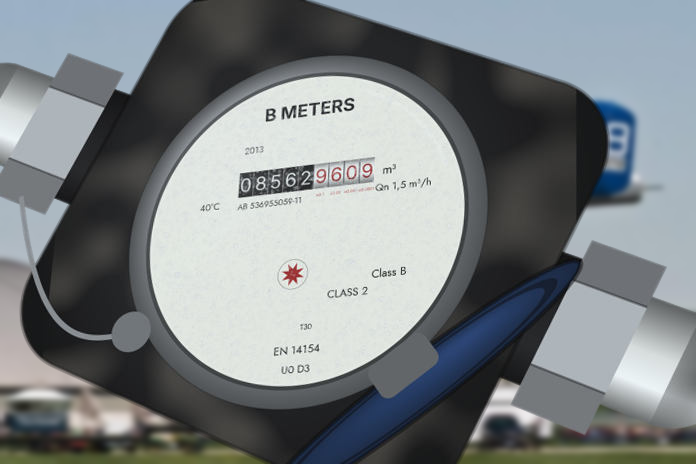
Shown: 8562.9609 m³
